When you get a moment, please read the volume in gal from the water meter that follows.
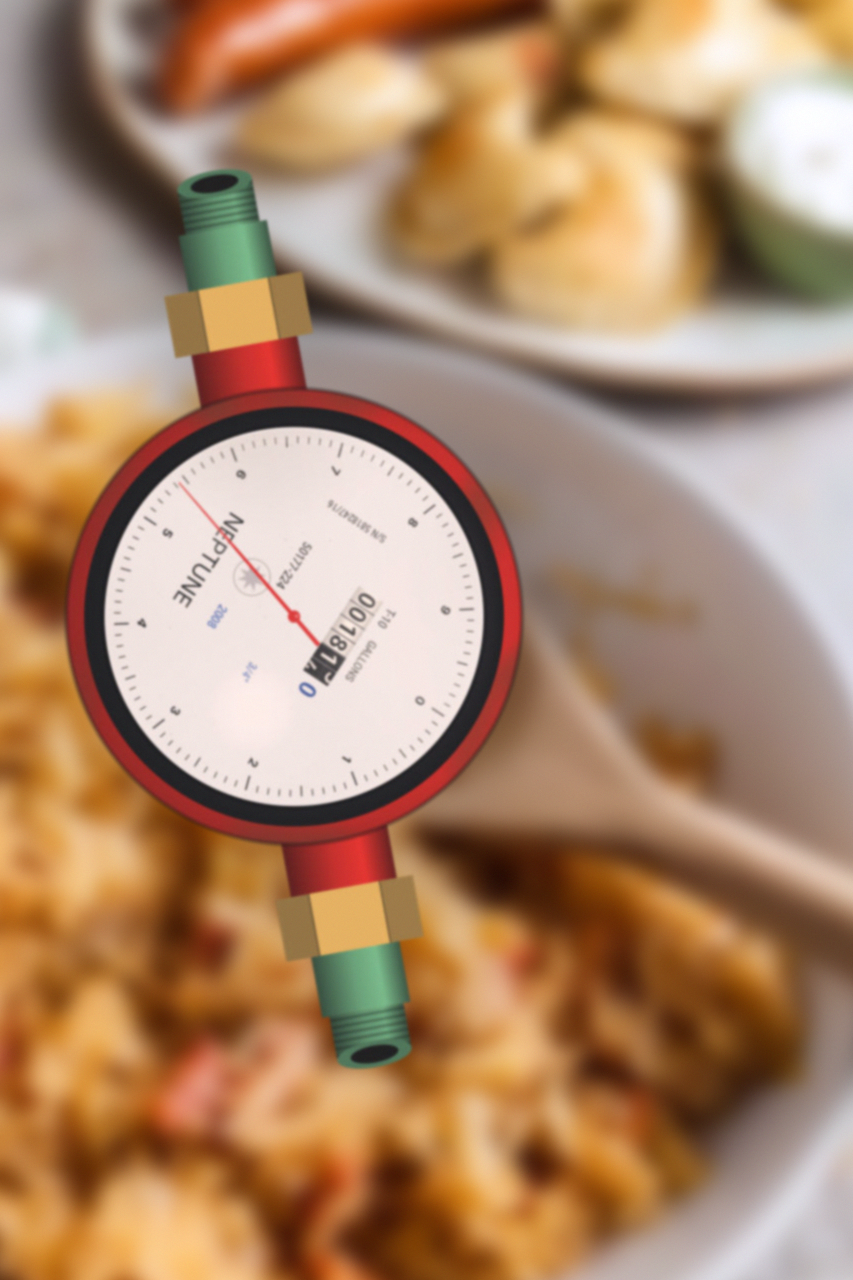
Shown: 18135.4 gal
